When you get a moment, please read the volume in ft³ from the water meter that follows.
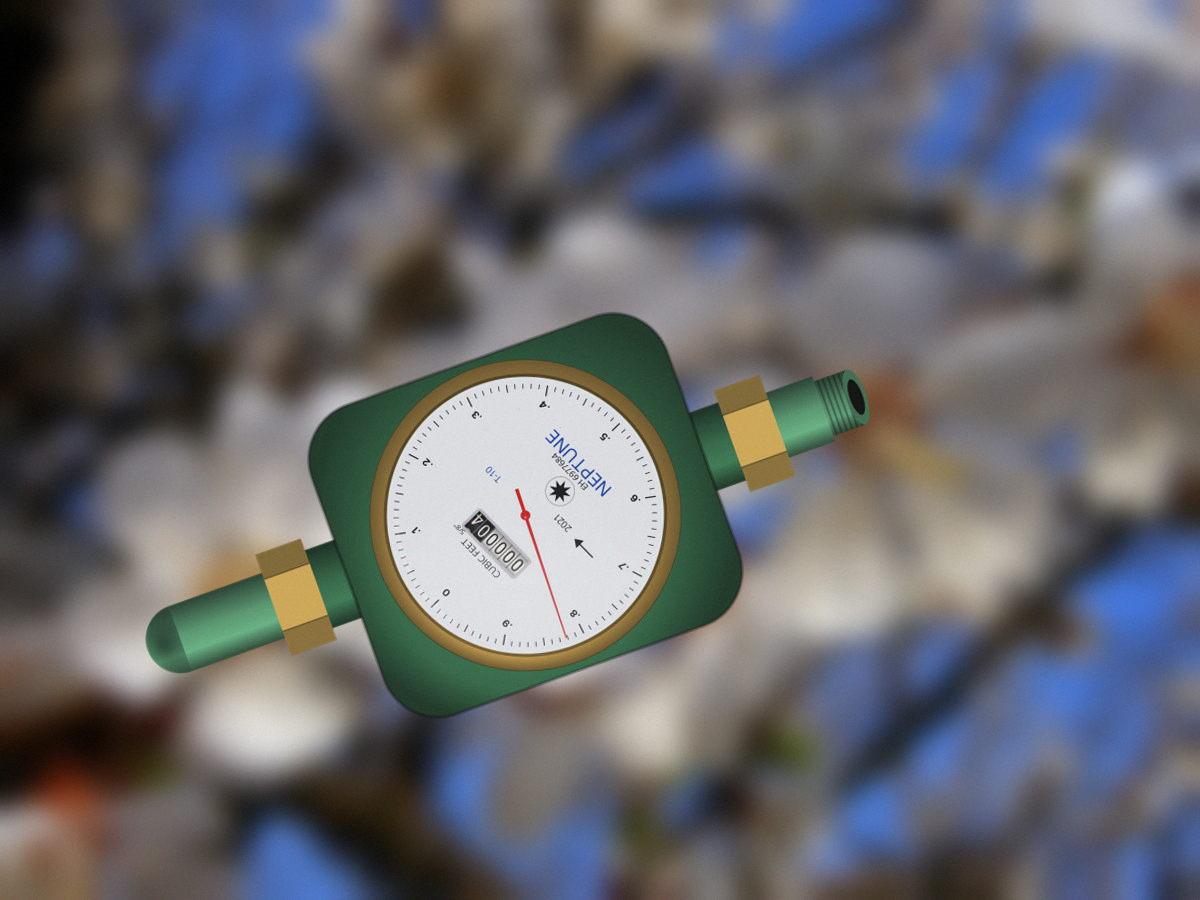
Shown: 3.82 ft³
